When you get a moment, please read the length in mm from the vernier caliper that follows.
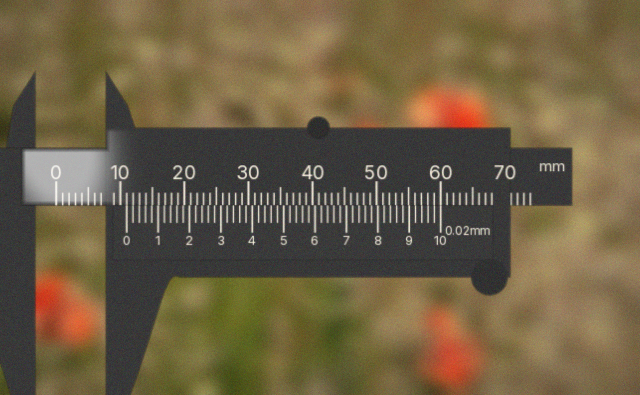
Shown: 11.0 mm
